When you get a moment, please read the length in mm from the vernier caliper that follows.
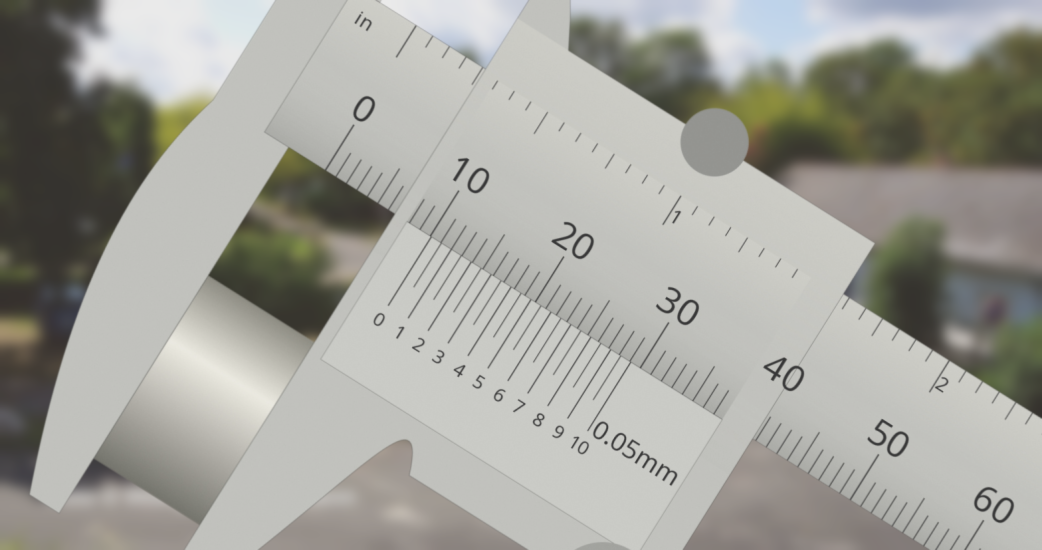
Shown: 10.1 mm
